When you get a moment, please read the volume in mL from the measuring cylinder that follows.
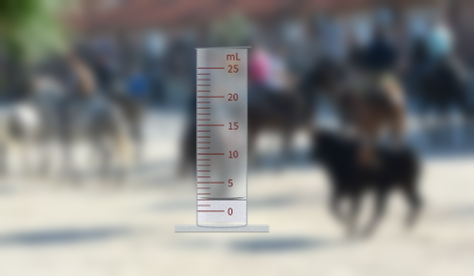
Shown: 2 mL
